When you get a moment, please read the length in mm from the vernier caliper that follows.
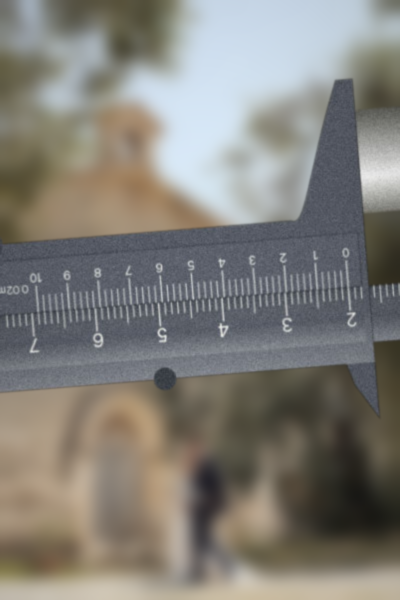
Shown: 20.0 mm
